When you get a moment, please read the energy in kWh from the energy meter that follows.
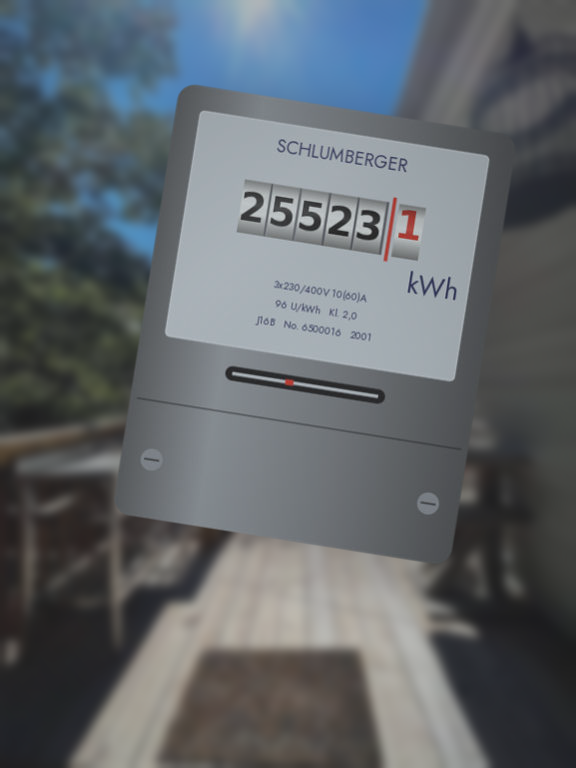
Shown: 25523.1 kWh
